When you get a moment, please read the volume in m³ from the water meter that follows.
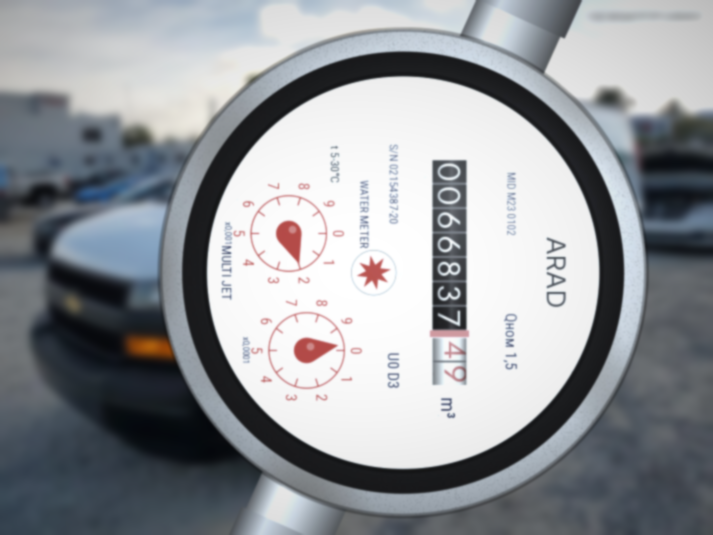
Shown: 66837.4919 m³
